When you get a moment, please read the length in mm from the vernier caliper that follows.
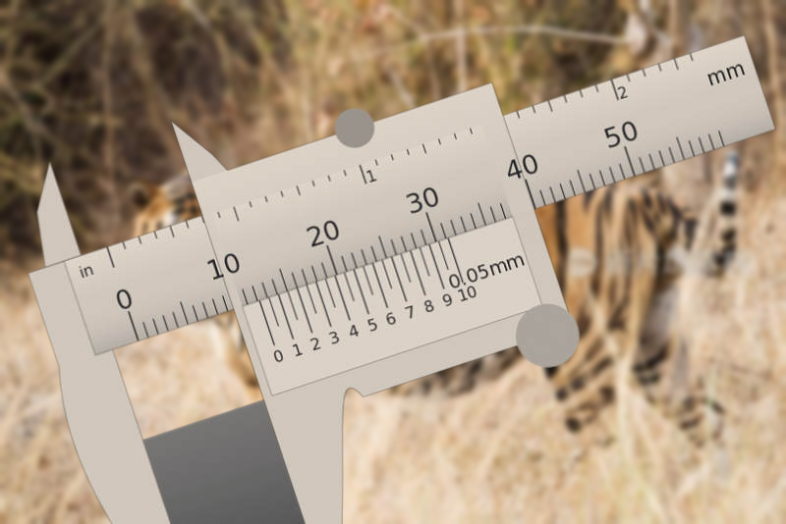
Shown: 12.2 mm
